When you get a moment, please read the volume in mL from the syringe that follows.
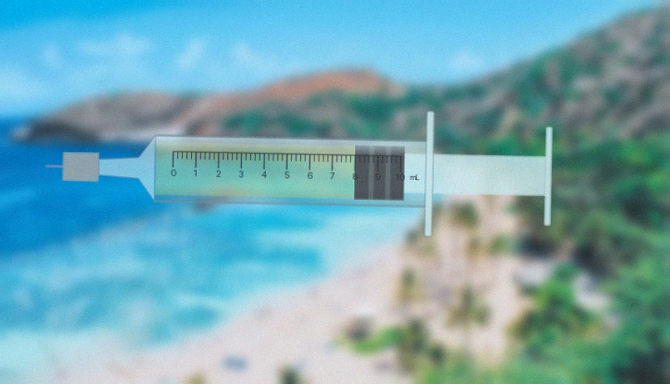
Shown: 8 mL
